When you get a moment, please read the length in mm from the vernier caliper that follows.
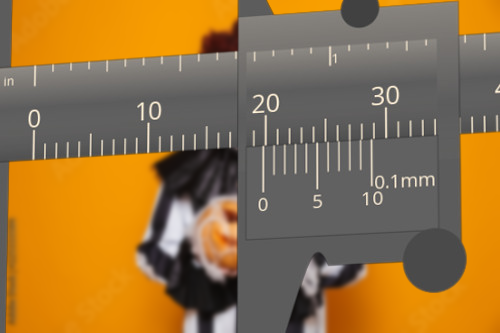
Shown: 19.8 mm
